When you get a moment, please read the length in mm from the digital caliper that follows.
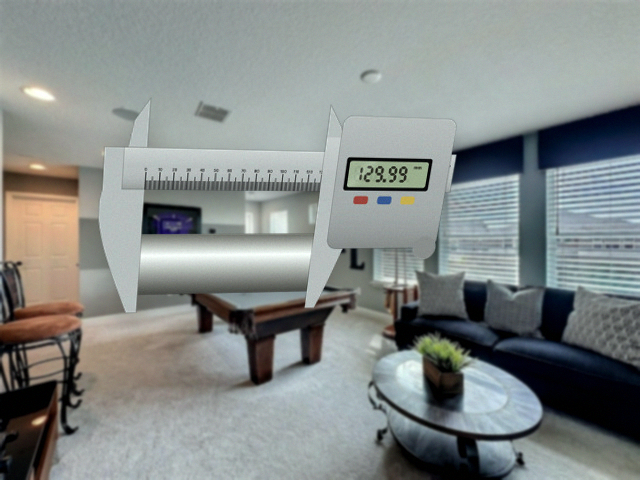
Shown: 129.99 mm
